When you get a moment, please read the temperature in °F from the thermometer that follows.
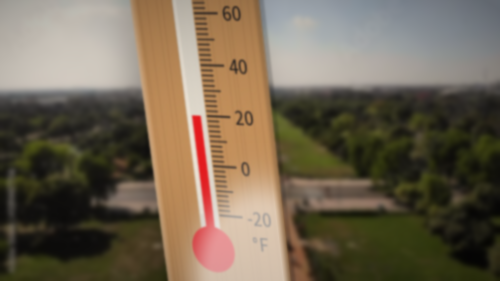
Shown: 20 °F
